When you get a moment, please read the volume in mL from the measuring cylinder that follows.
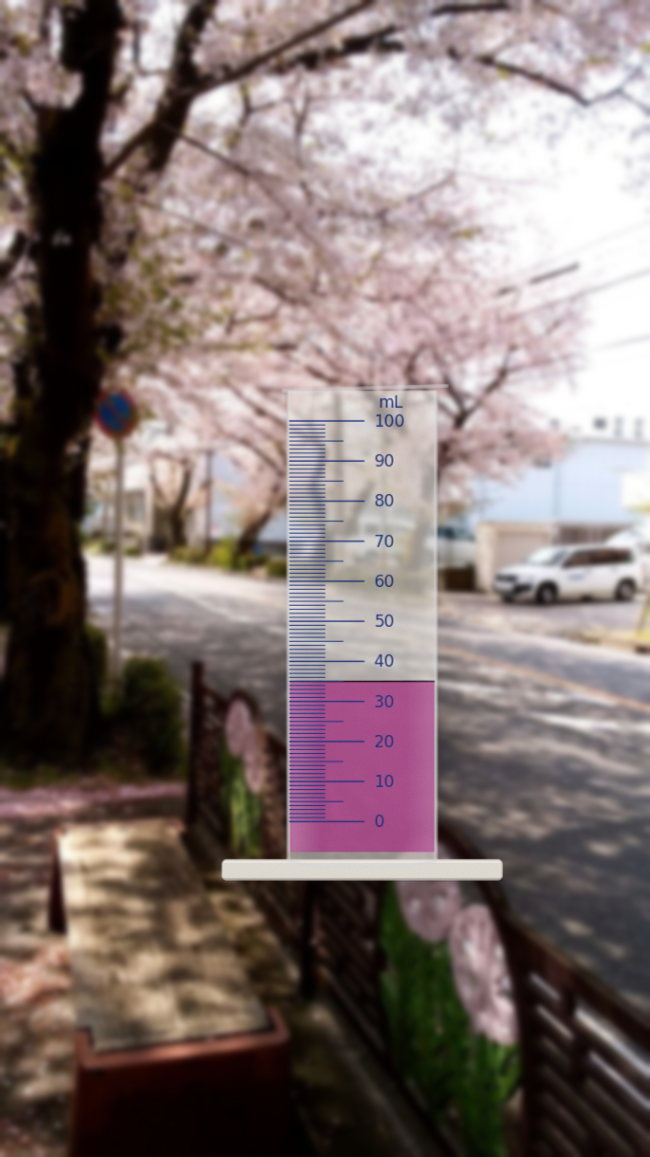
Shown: 35 mL
